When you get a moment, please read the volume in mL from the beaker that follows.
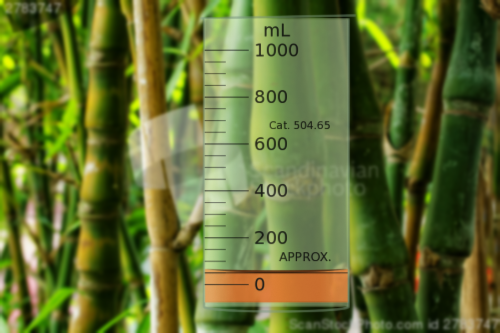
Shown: 50 mL
